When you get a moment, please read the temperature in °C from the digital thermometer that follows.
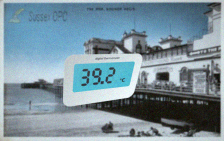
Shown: 39.2 °C
